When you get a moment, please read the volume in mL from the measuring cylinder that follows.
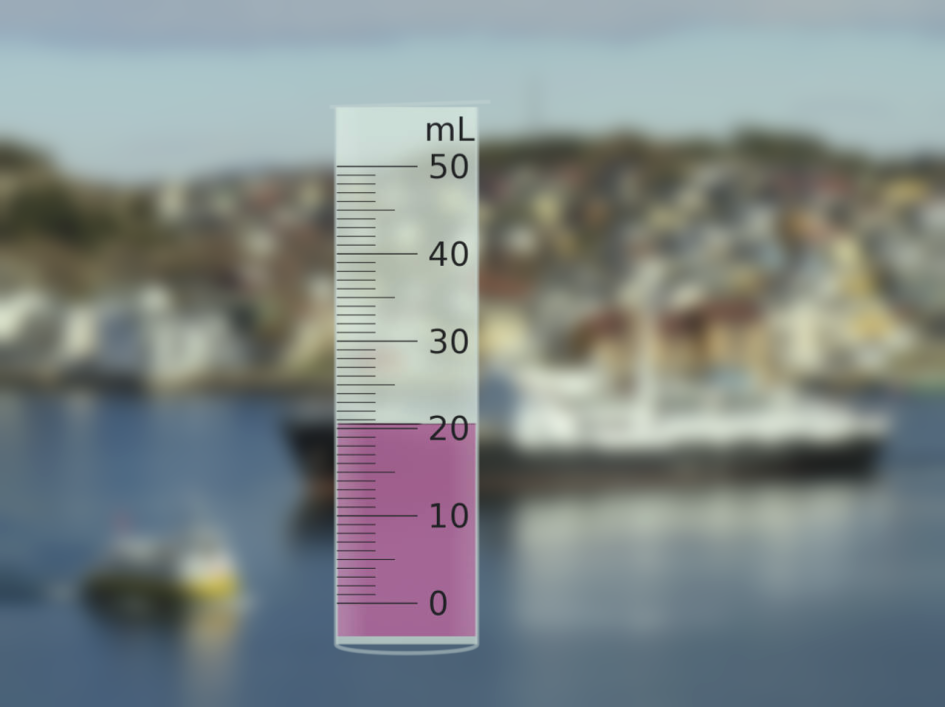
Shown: 20.5 mL
